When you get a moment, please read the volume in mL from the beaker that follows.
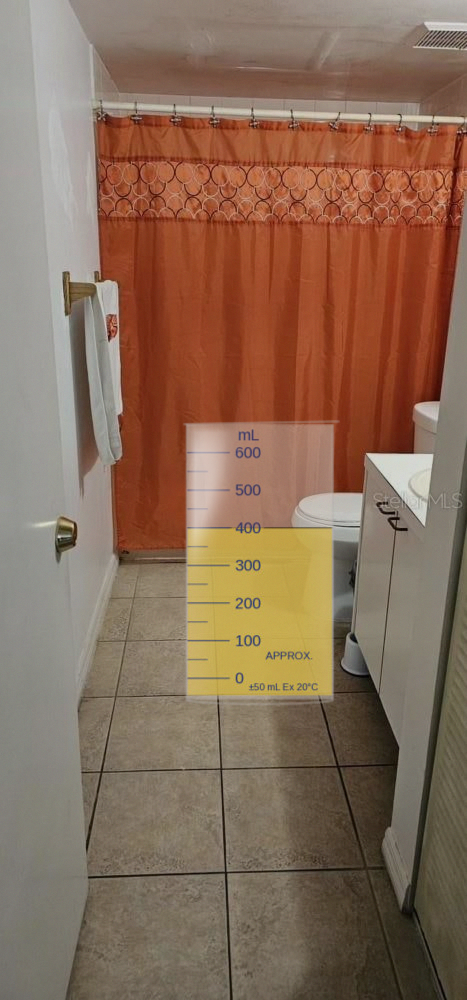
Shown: 400 mL
